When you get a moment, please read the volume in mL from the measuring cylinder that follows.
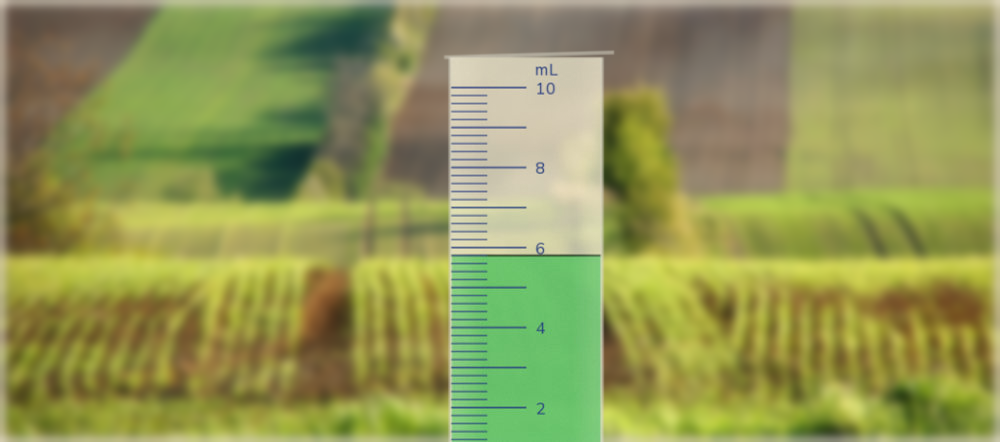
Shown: 5.8 mL
